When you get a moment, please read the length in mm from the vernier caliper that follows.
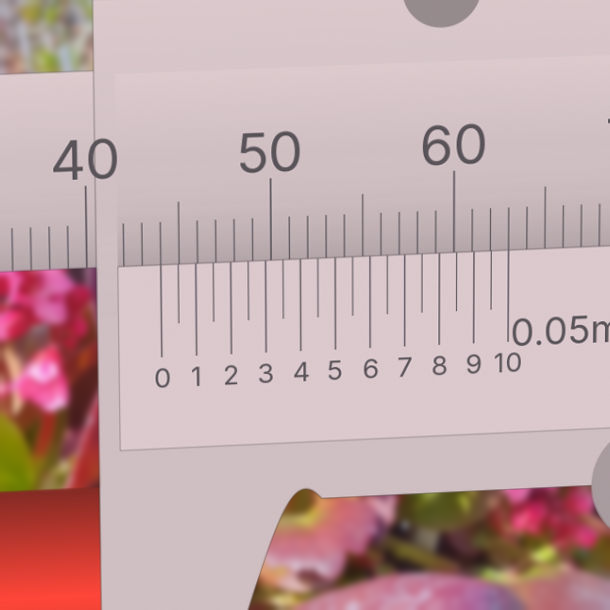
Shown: 44.0 mm
